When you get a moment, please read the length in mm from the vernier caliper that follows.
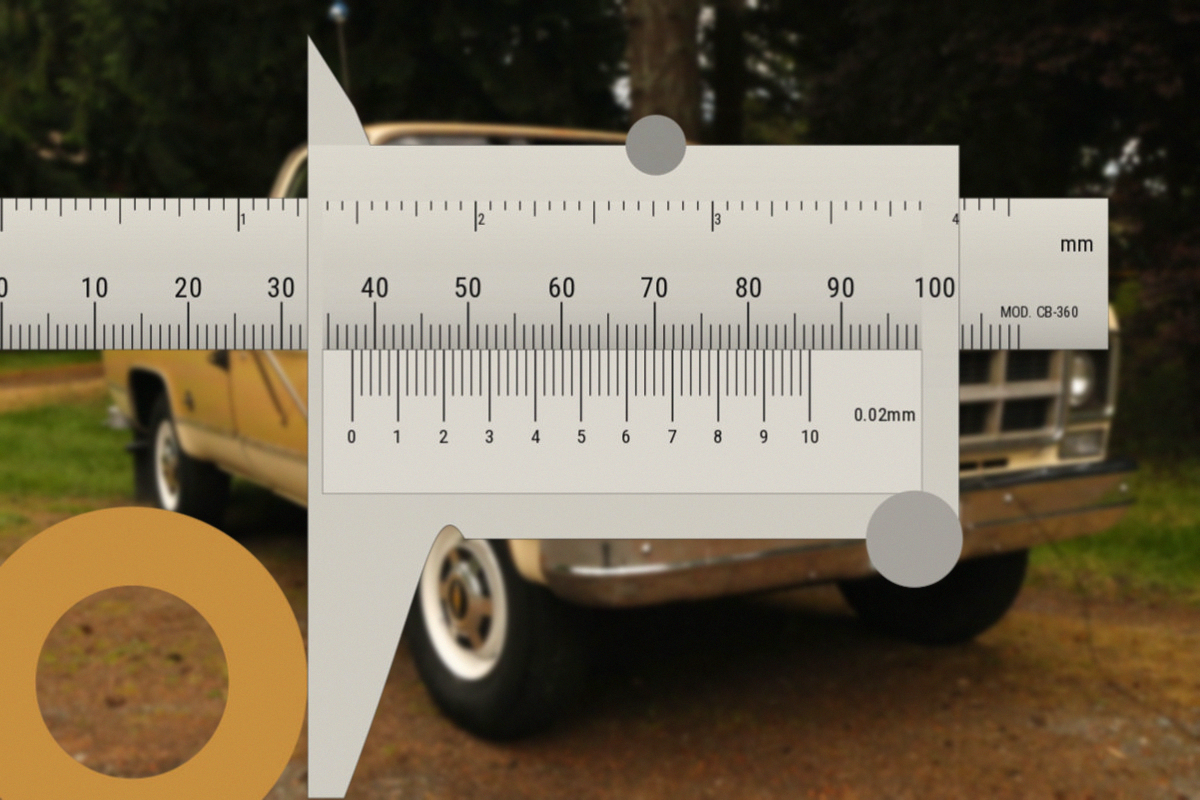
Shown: 37.6 mm
